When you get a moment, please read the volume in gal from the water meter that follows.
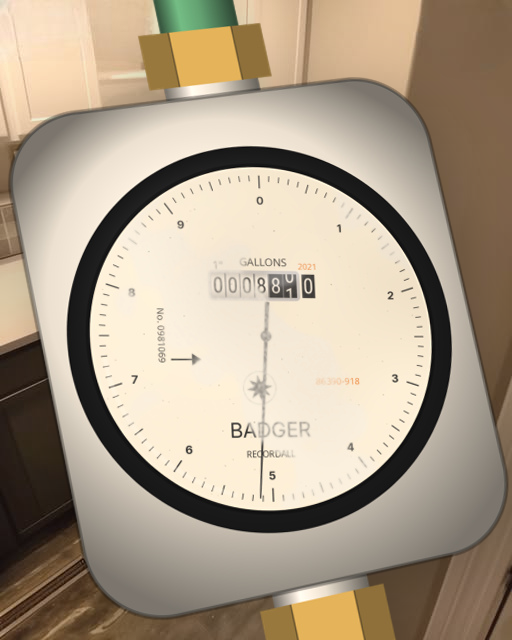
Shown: 8805.1 gal
